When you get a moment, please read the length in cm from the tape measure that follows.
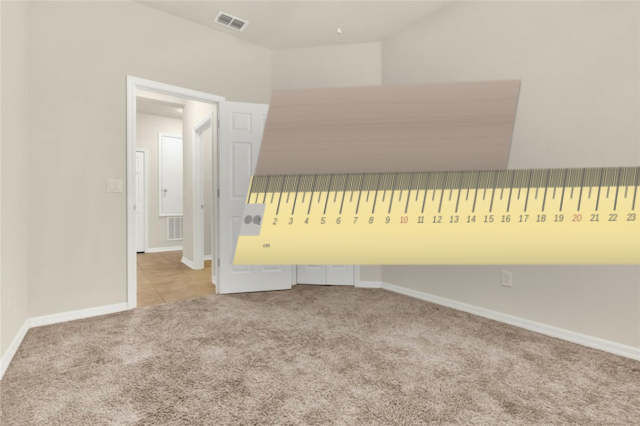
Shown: 15.5 cm
